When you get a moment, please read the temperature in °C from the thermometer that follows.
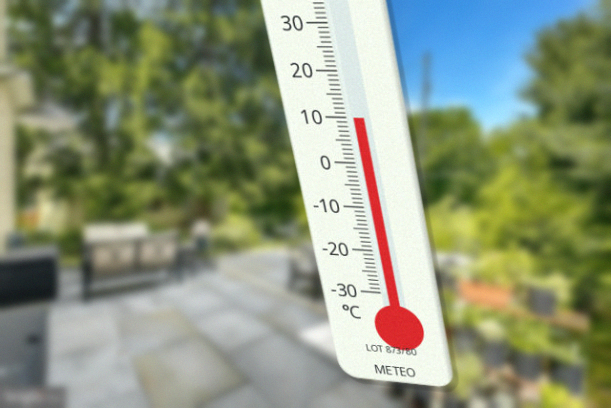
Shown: 10 °C
